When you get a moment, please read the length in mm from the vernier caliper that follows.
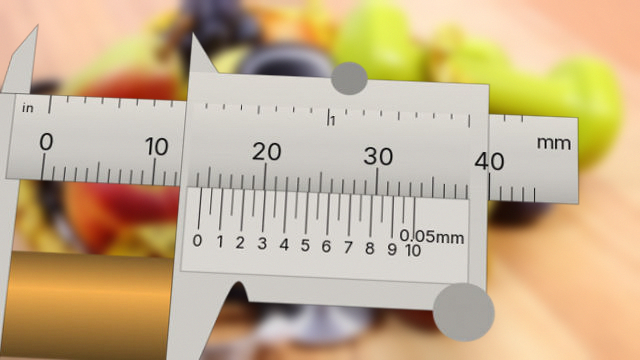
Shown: 14.4 mm
